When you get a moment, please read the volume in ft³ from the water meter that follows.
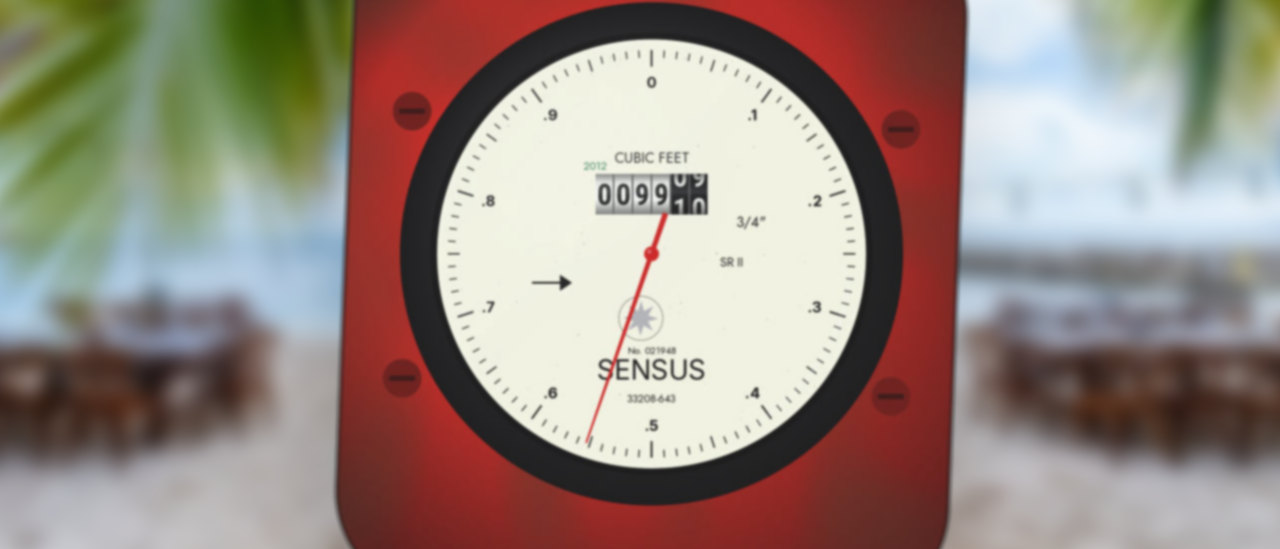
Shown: 9909.55 ft³
